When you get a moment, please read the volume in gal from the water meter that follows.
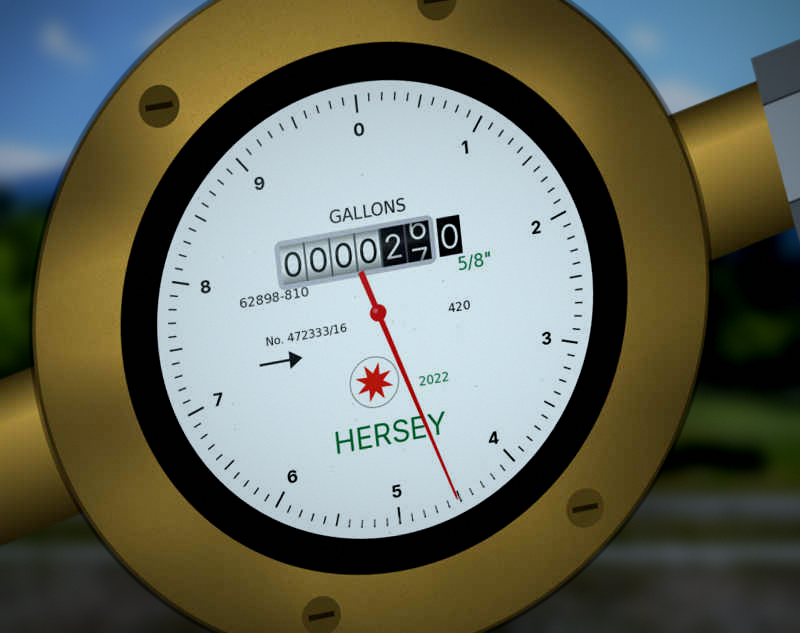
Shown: 264.5 gal
